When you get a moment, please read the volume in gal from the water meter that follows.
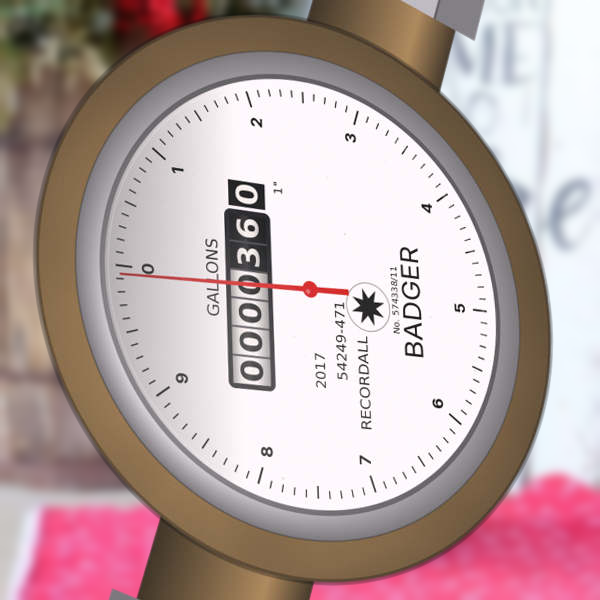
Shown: 359.9 gal
